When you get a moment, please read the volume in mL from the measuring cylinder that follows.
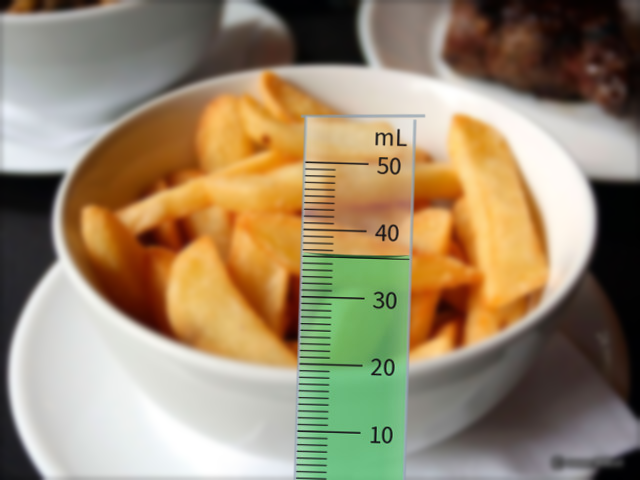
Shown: 36 mL
